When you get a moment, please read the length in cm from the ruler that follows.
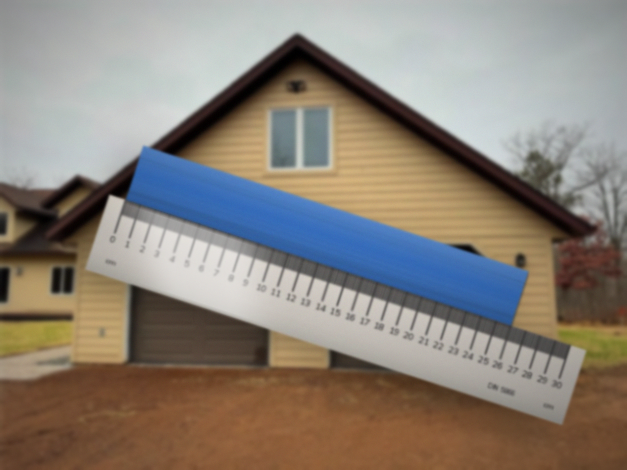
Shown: 26 cm
